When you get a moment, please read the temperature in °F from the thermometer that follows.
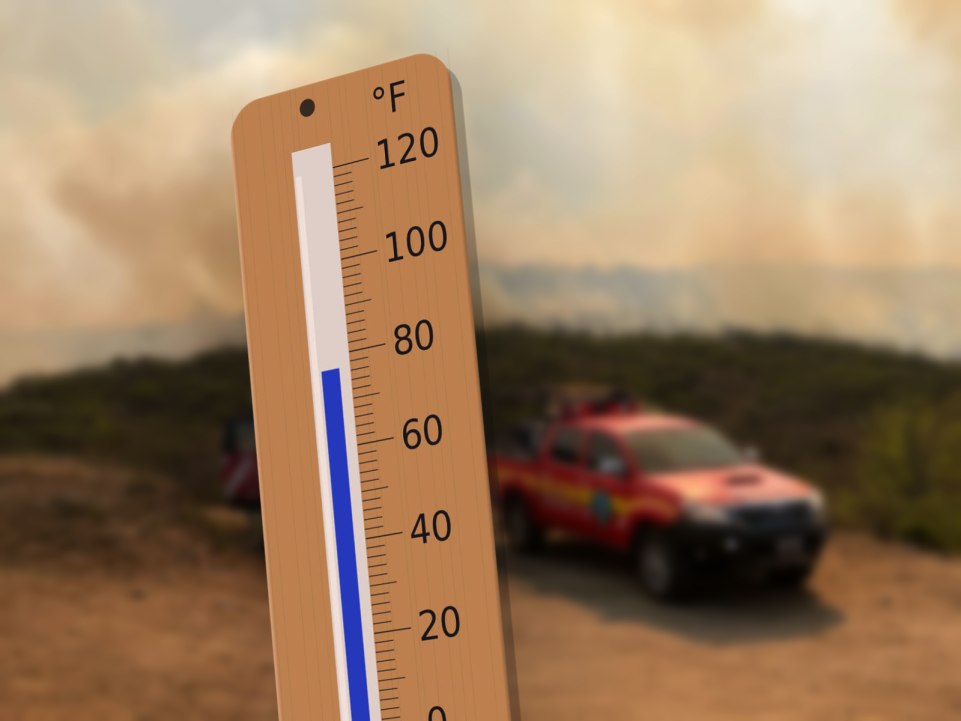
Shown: 77 °F
